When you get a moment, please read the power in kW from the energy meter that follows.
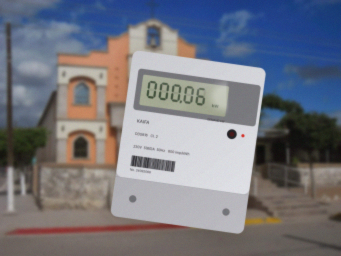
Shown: 0.06 kW
